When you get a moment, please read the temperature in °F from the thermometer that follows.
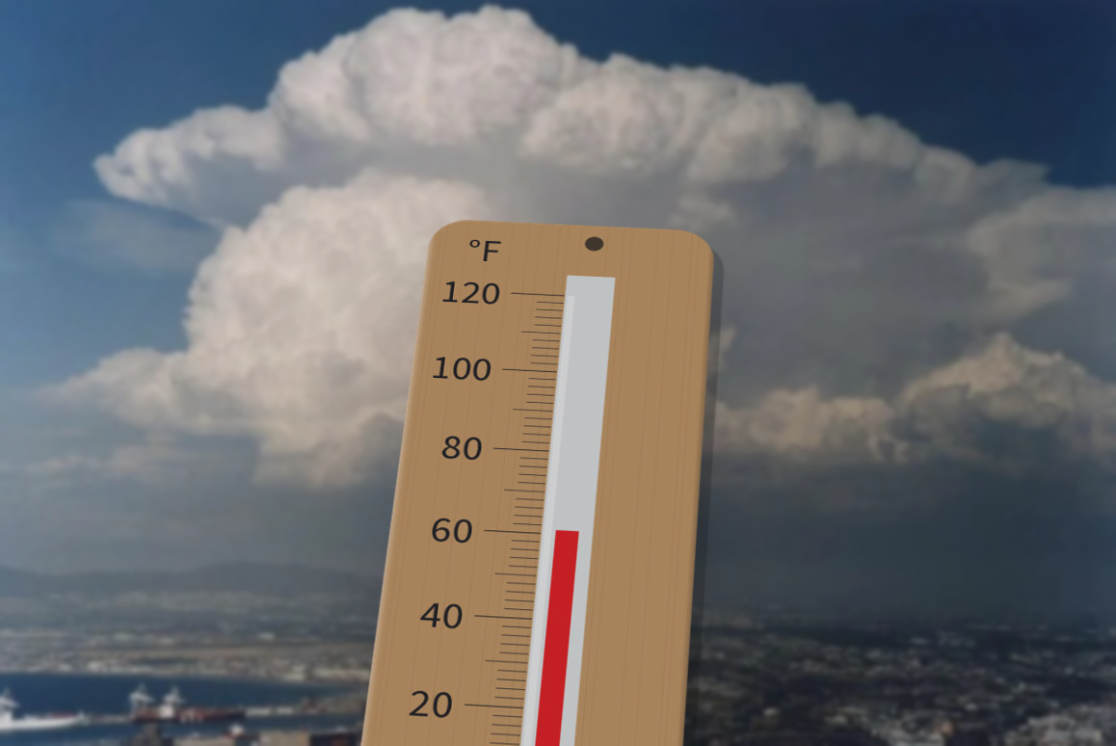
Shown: 61 °F
